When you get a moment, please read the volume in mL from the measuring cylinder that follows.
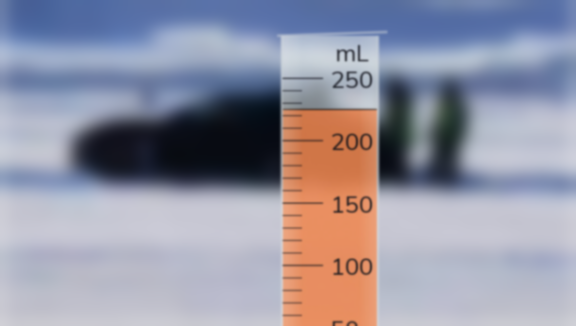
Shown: 225 mL
